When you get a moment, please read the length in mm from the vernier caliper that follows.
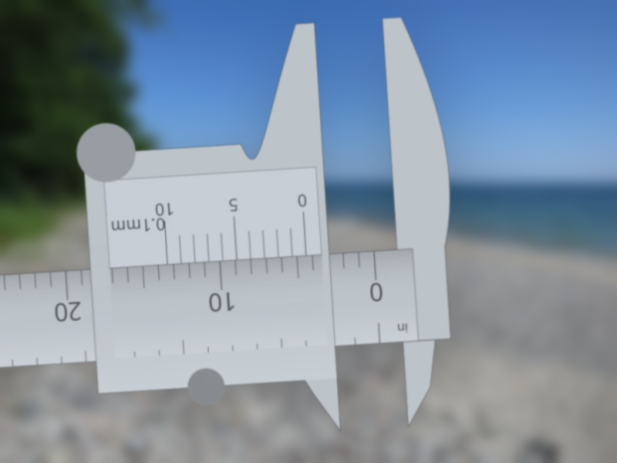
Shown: 4.4 mm
